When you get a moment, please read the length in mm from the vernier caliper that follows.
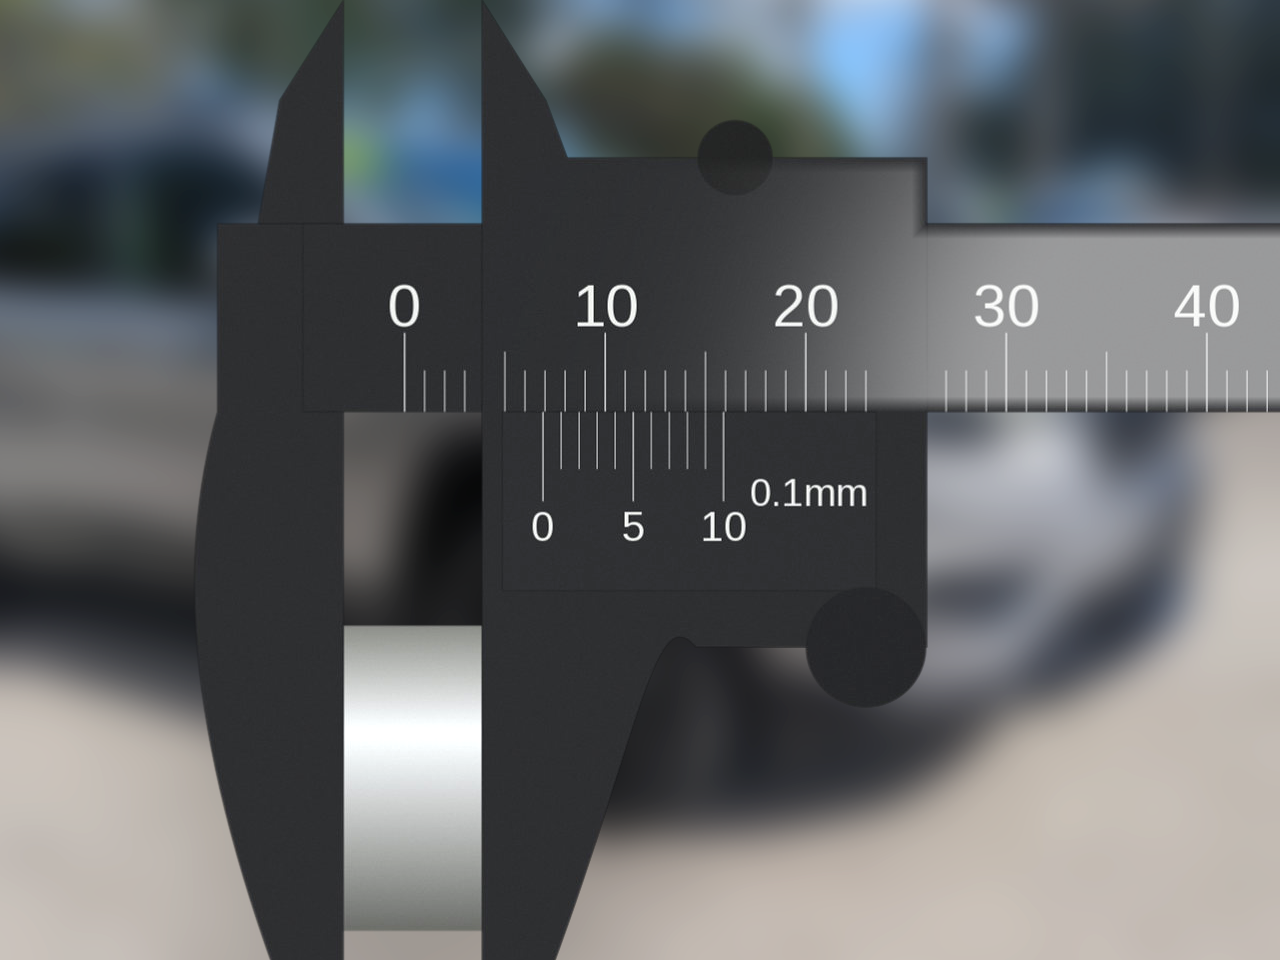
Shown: 6.9 mm
